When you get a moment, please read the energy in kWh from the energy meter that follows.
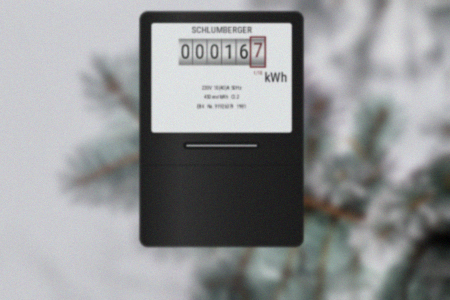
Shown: 16.7 kWh
